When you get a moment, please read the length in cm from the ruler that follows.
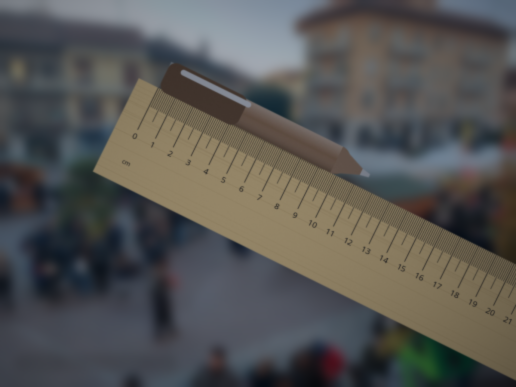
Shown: 11.5 cm
